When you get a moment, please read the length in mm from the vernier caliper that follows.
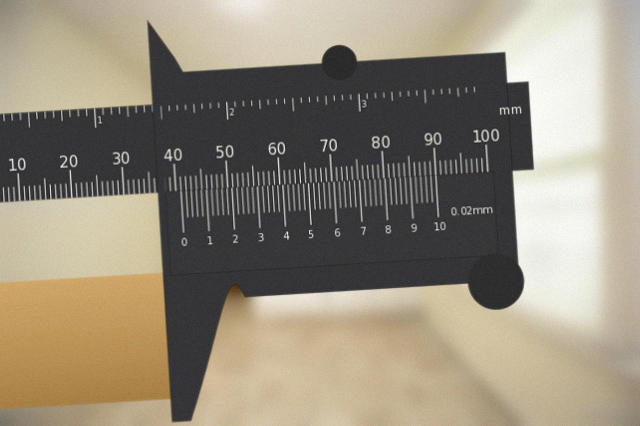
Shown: 41.0 mm
